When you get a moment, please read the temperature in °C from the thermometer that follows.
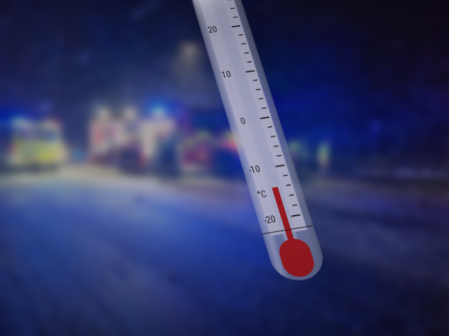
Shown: -14 °C
